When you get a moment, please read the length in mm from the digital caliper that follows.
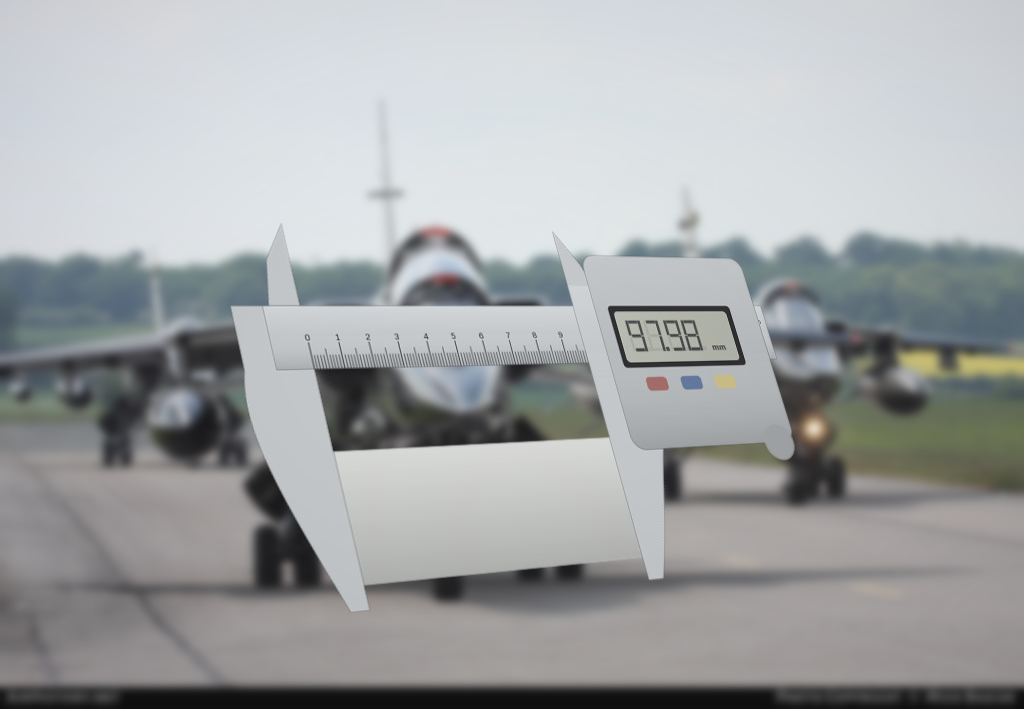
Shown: 97.98 mm
